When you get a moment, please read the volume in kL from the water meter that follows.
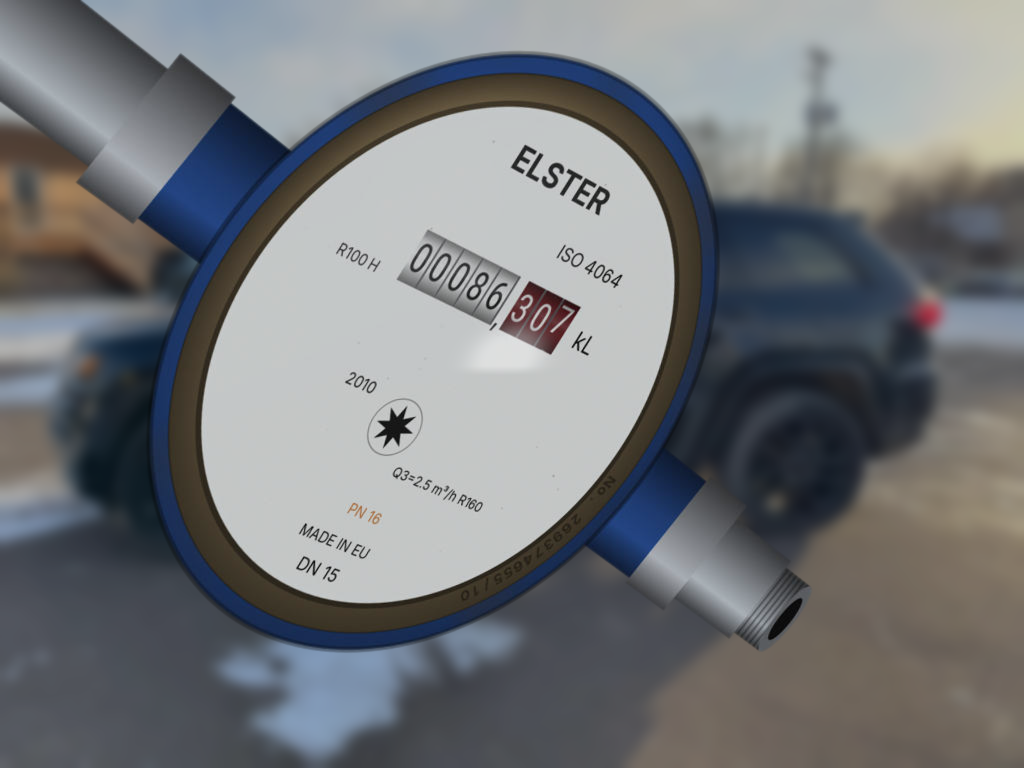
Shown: 86.307 kL
